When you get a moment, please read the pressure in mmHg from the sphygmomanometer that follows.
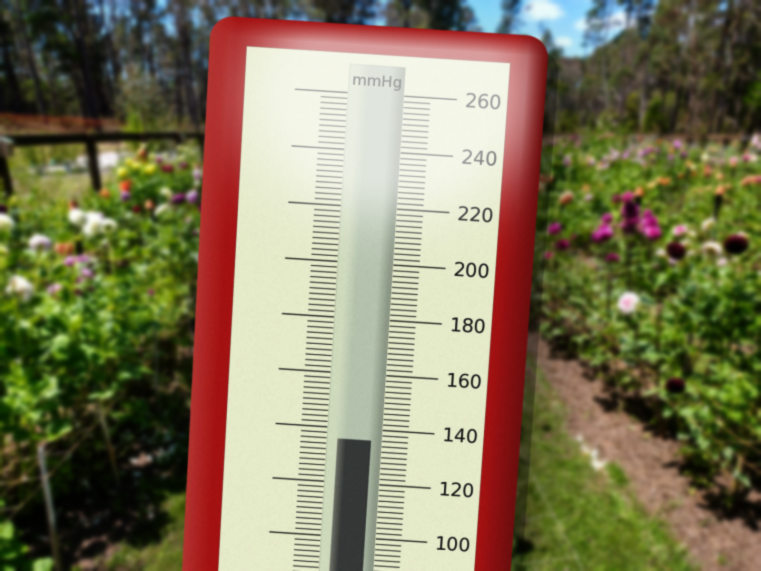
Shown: 136 mmHg
